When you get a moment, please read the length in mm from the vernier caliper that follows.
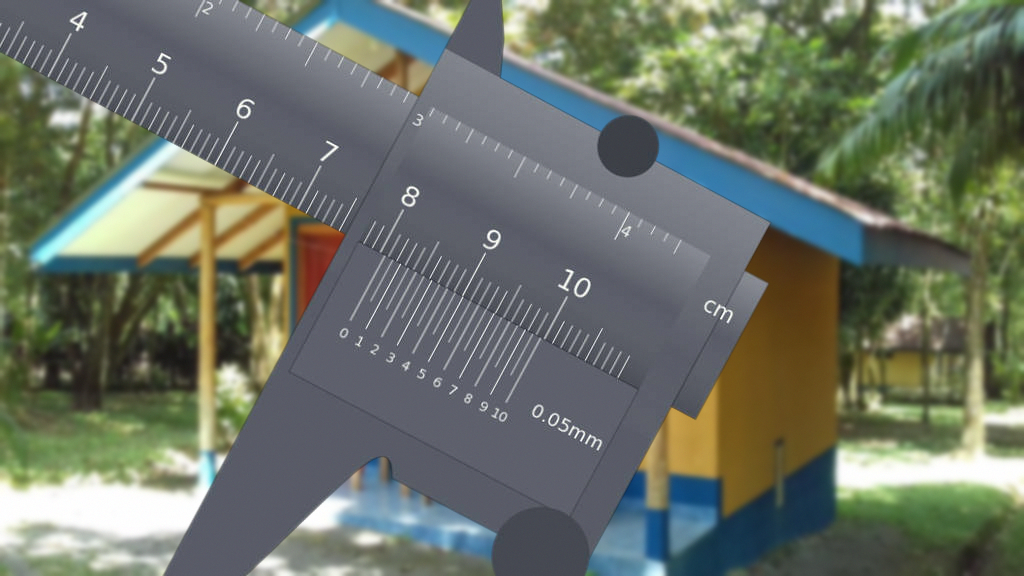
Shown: 80.6 mm
